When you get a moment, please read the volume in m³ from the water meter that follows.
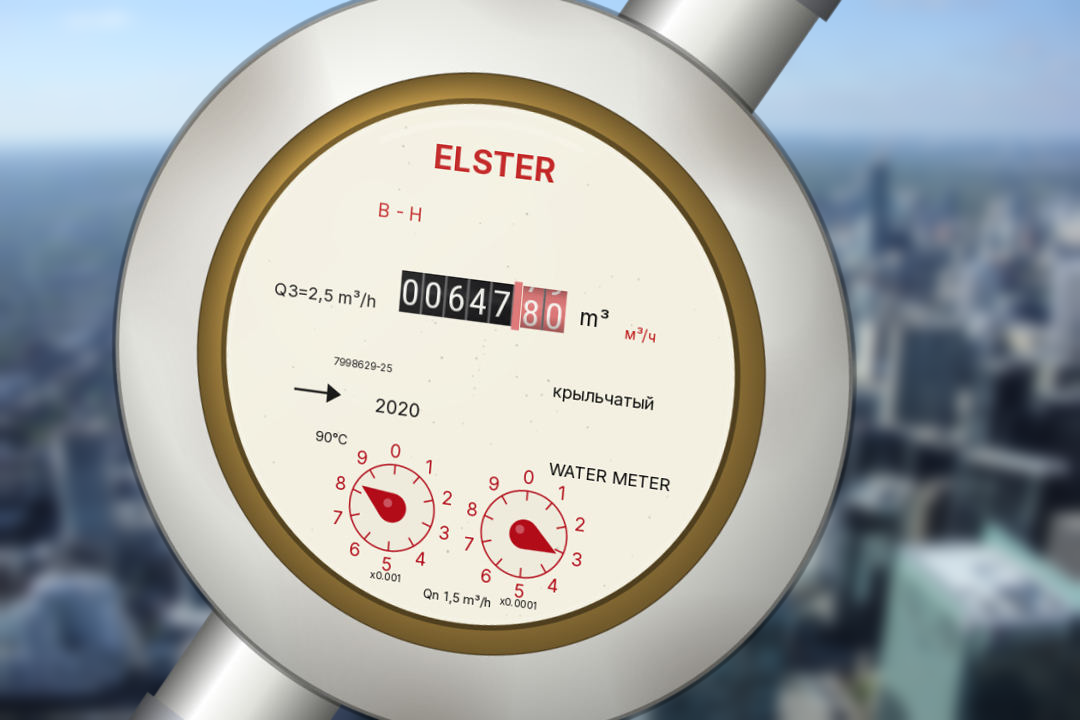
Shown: 647.7983 m³
